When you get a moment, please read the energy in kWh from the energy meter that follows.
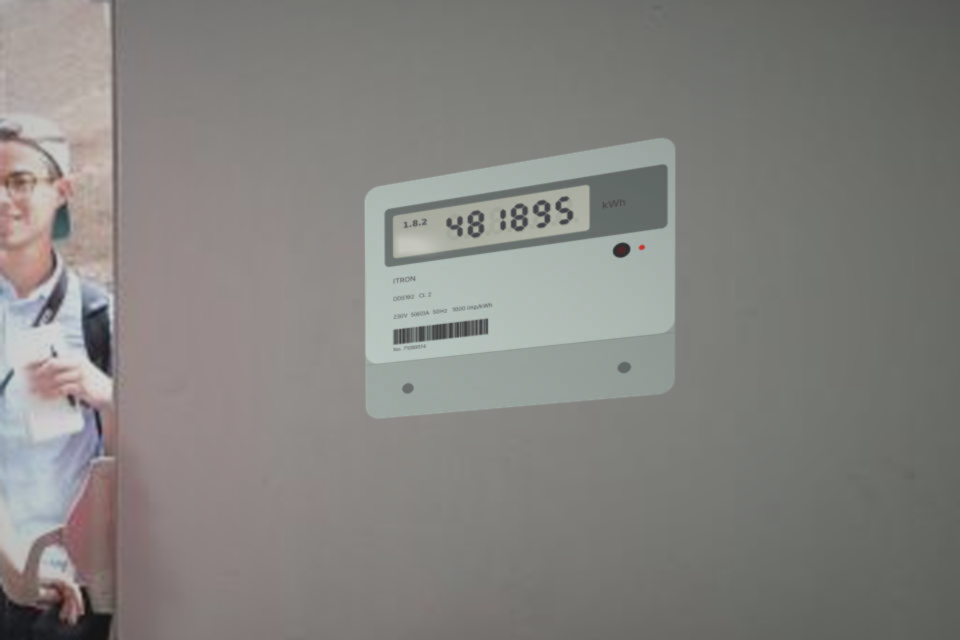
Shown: 481895 kWh
